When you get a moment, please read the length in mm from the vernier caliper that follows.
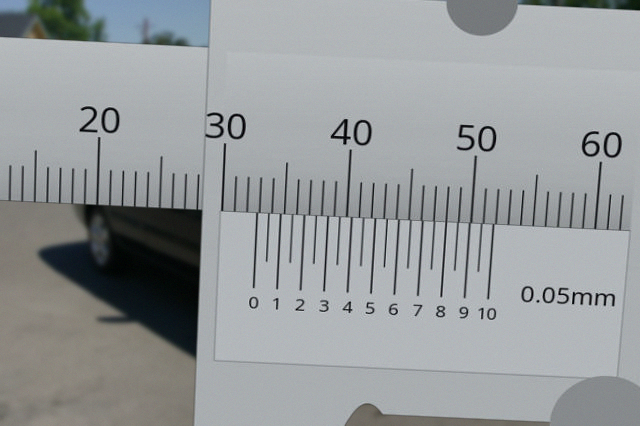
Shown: 32.8 mm
